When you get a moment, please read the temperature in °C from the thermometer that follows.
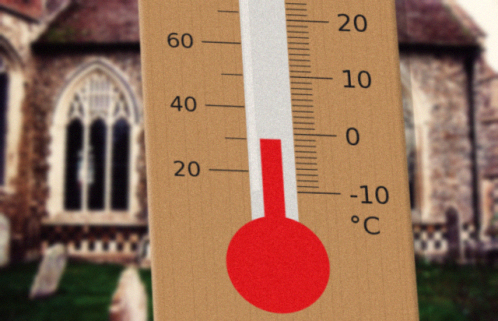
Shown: -1 °C
